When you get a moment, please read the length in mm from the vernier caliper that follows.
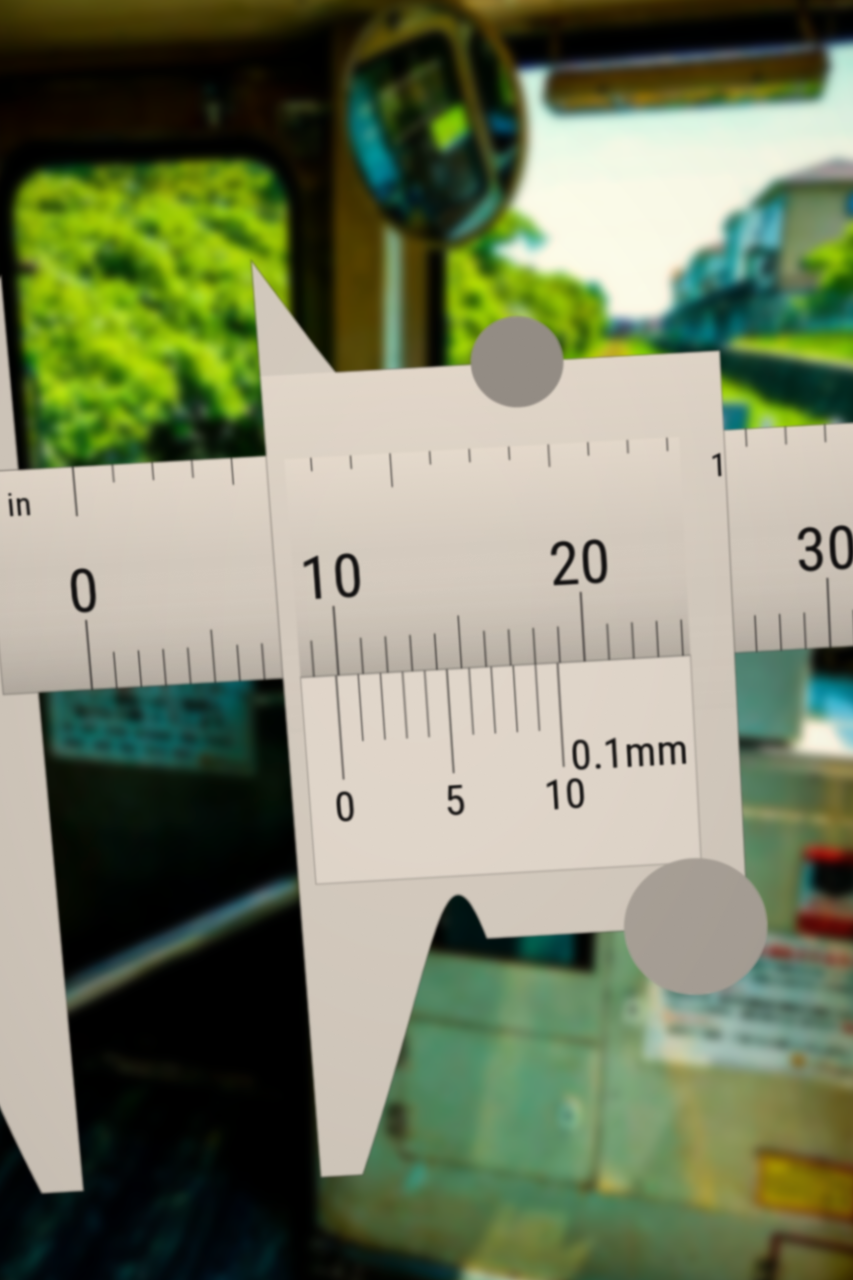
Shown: 9.9 mm
